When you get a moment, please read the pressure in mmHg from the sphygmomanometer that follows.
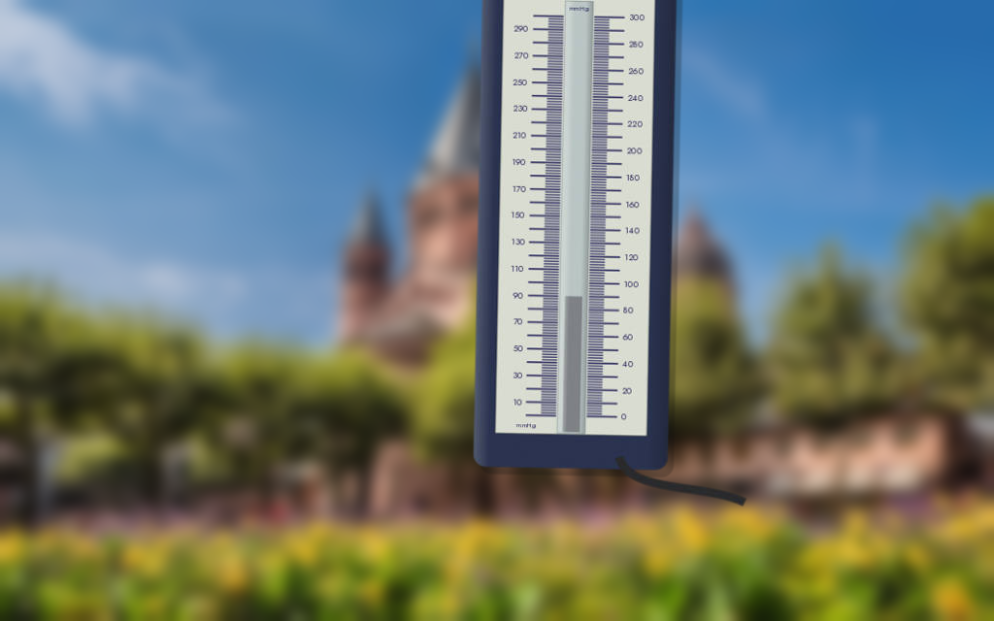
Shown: 90 mmHg
